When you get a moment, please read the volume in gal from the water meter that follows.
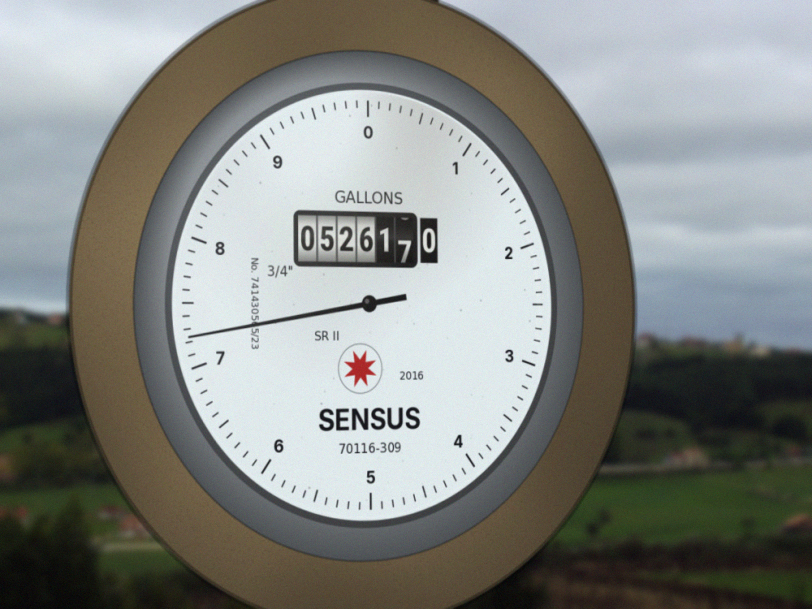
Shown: 526167.2 gal
